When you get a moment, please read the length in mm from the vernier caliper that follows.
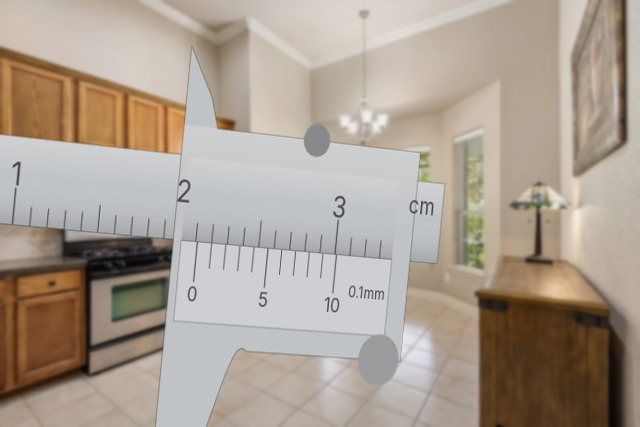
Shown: 21.1 mm
